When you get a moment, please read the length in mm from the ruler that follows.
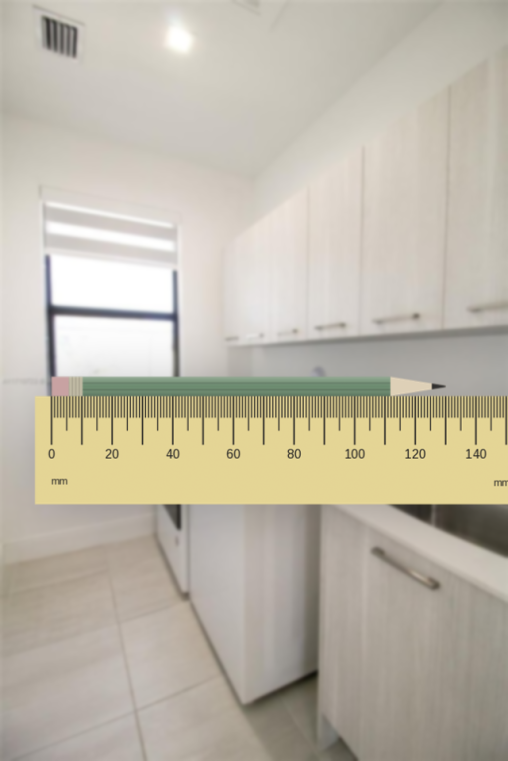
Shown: 130 mm
